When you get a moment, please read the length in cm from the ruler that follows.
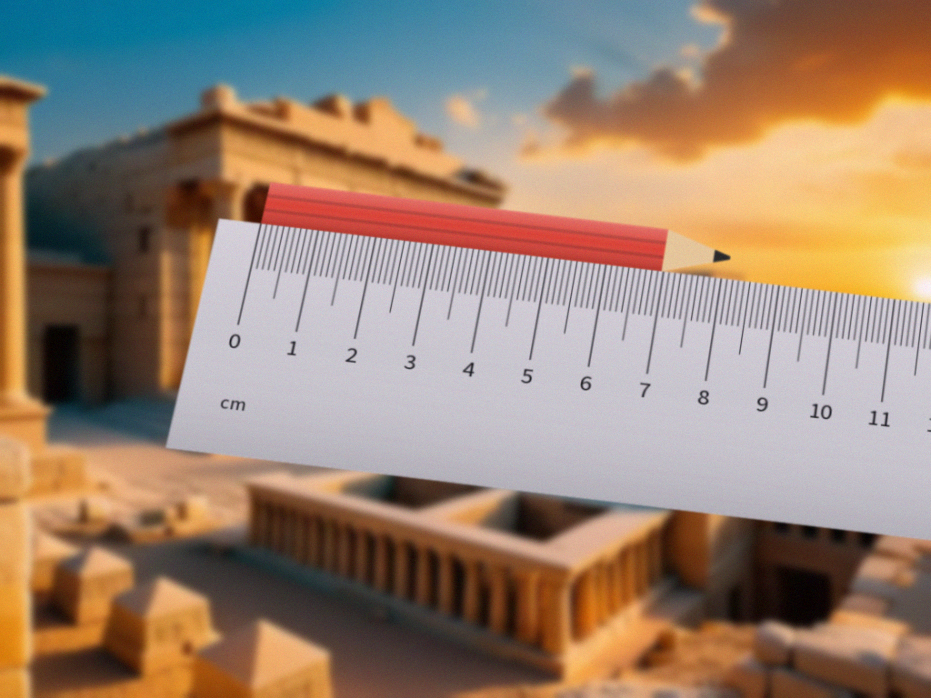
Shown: 8.1 cm
